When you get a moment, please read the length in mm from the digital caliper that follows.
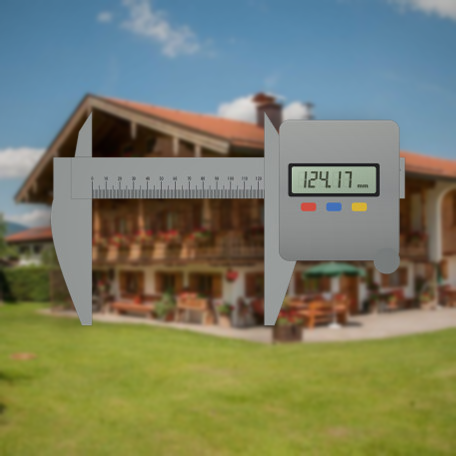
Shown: 124.17 mm
